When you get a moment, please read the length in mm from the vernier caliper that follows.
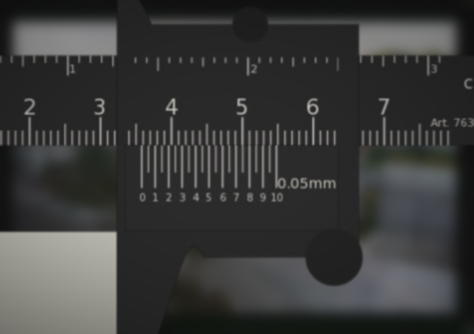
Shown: 35.8 mm
